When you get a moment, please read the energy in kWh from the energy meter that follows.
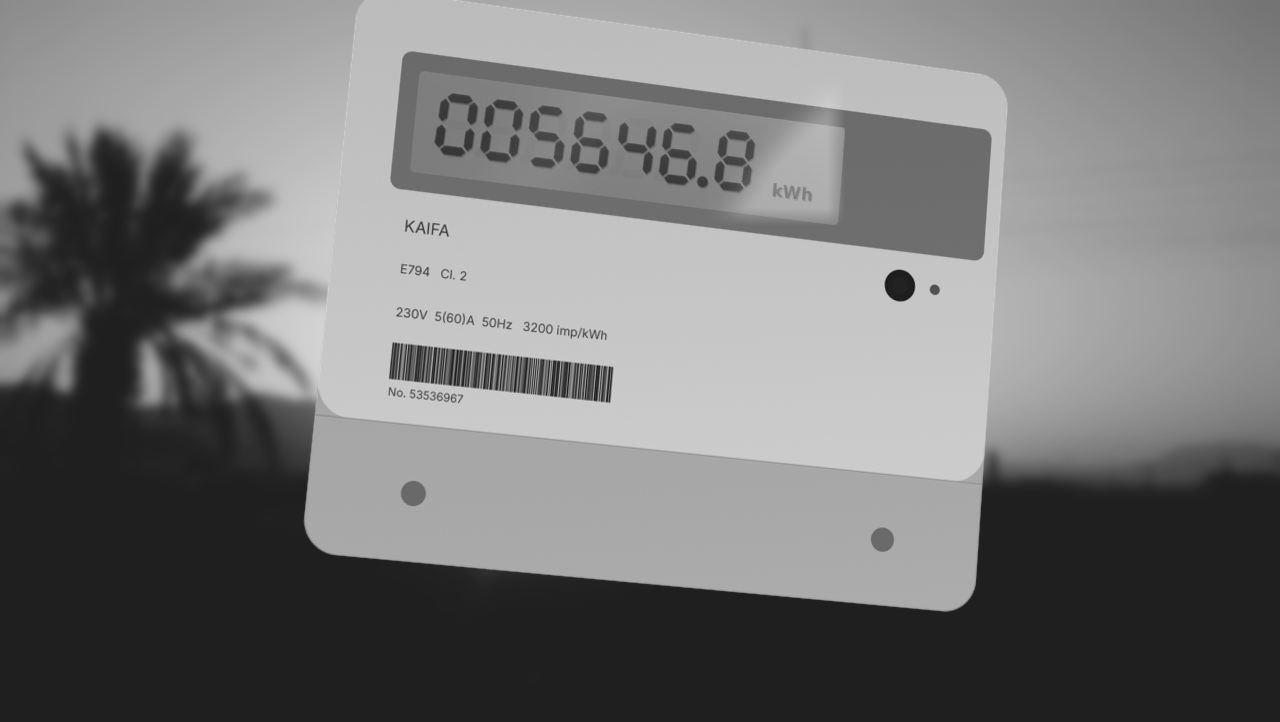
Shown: 5646.8 kWh
